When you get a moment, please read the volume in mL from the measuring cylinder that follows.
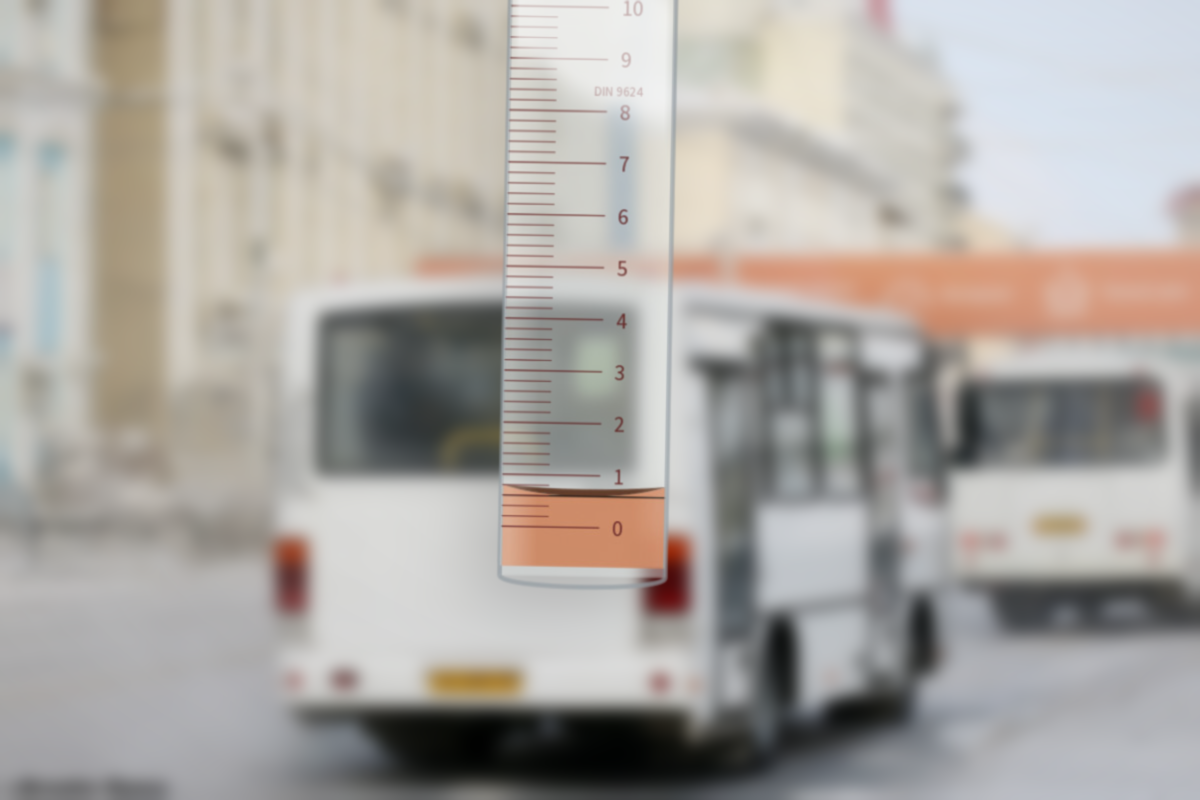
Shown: 0.6 mL
